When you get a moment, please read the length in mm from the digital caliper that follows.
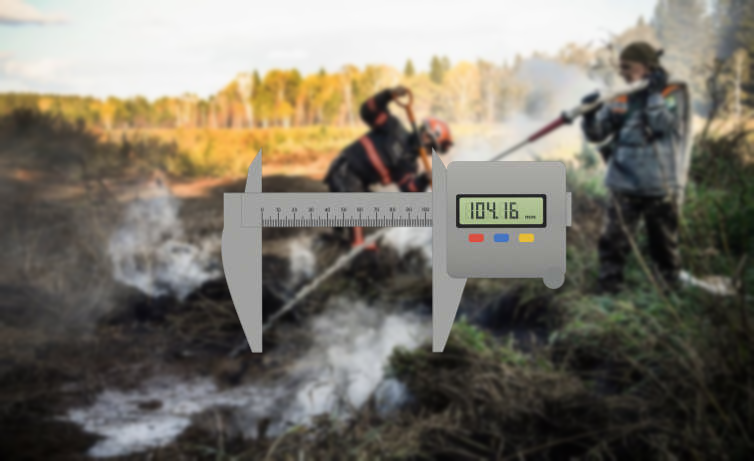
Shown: 104.16 mm
